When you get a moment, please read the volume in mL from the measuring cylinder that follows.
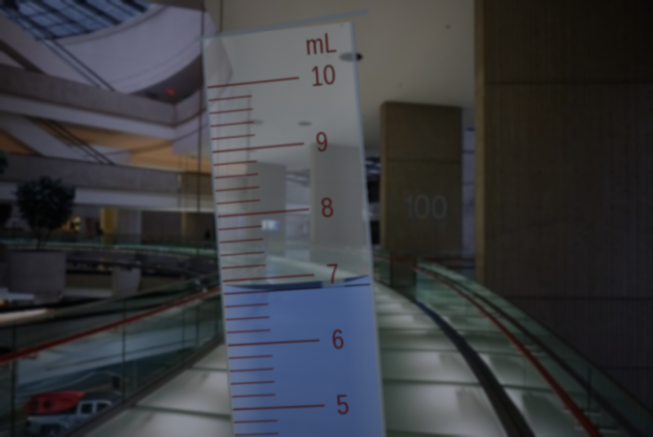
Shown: 6.8 mL
